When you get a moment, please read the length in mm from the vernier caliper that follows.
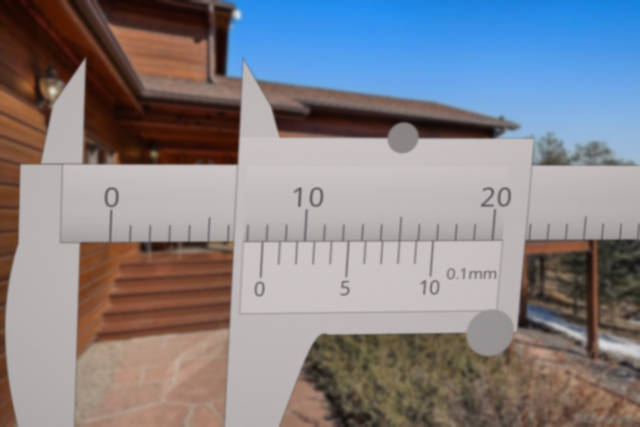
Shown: 7.8 mm
